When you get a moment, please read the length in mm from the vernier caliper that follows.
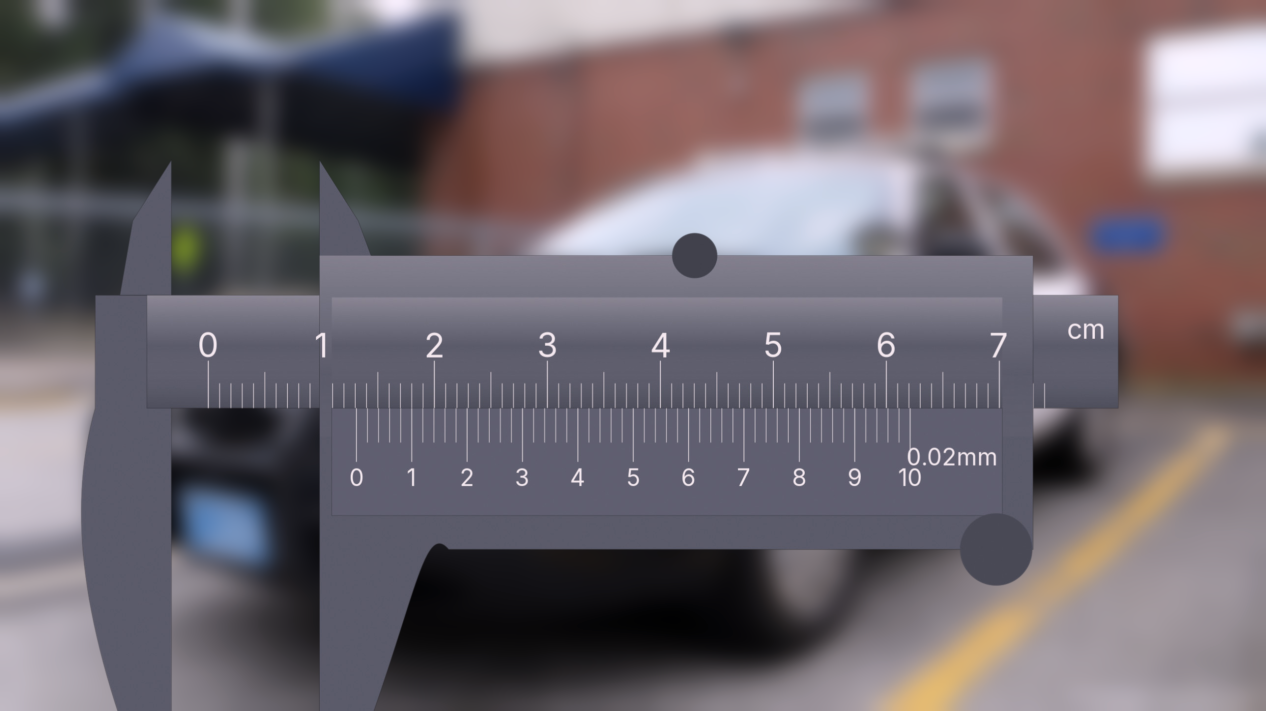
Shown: 13.1 mm
